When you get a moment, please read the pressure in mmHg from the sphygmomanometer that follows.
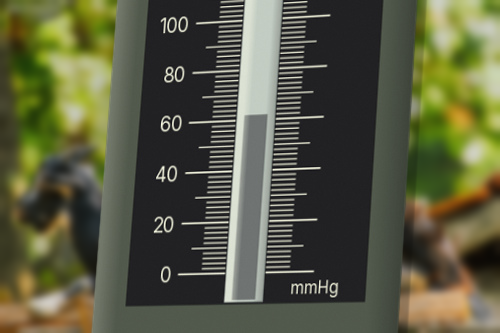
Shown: 62 mmHg
